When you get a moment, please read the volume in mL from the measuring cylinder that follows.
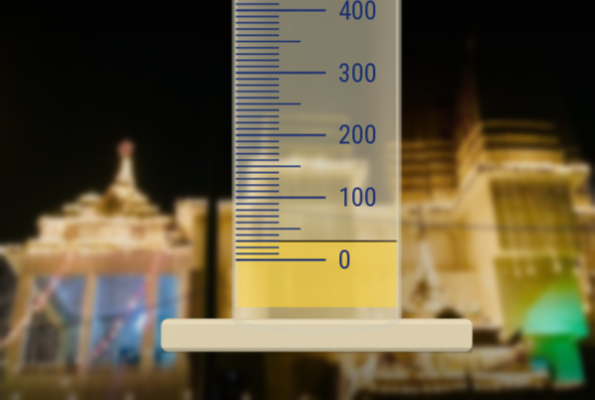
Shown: 30 mL
